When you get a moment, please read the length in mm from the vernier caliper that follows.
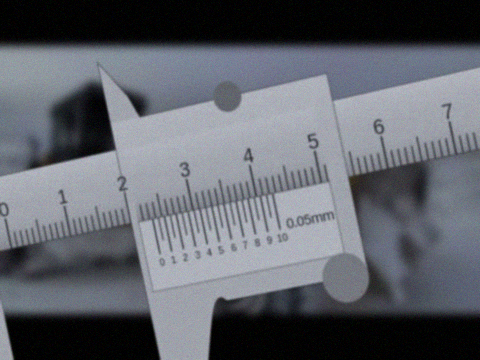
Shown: 23.5 mm
